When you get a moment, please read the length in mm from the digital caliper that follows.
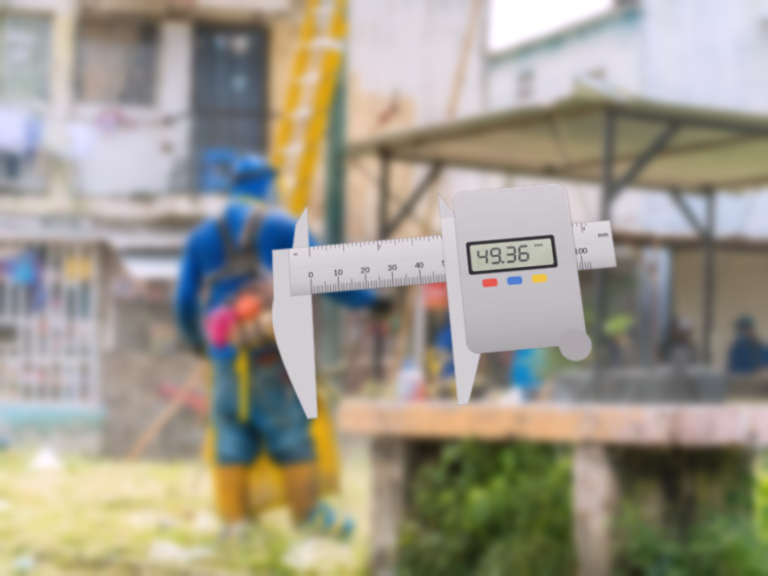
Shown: 49.36 mm
